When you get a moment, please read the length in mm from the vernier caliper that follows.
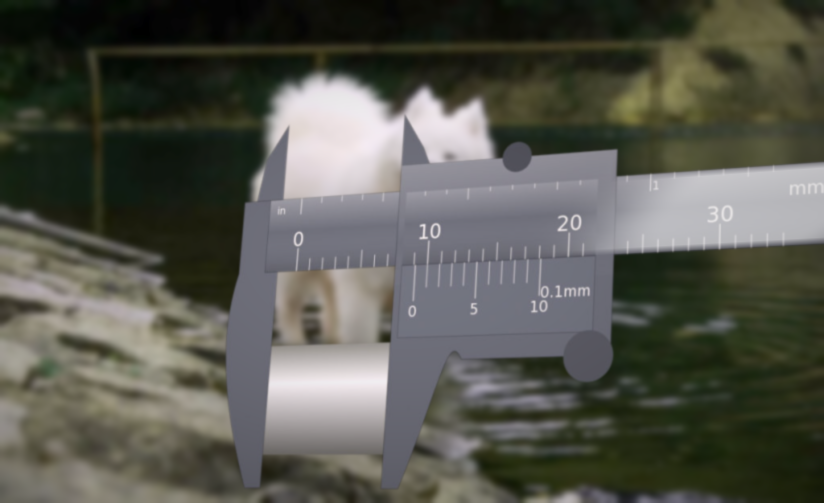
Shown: 9.1 mm
